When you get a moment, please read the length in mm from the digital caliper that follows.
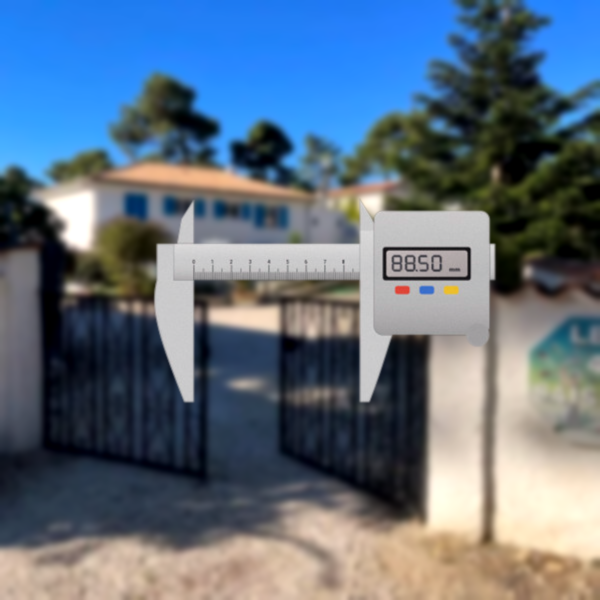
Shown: 88.50 mm
